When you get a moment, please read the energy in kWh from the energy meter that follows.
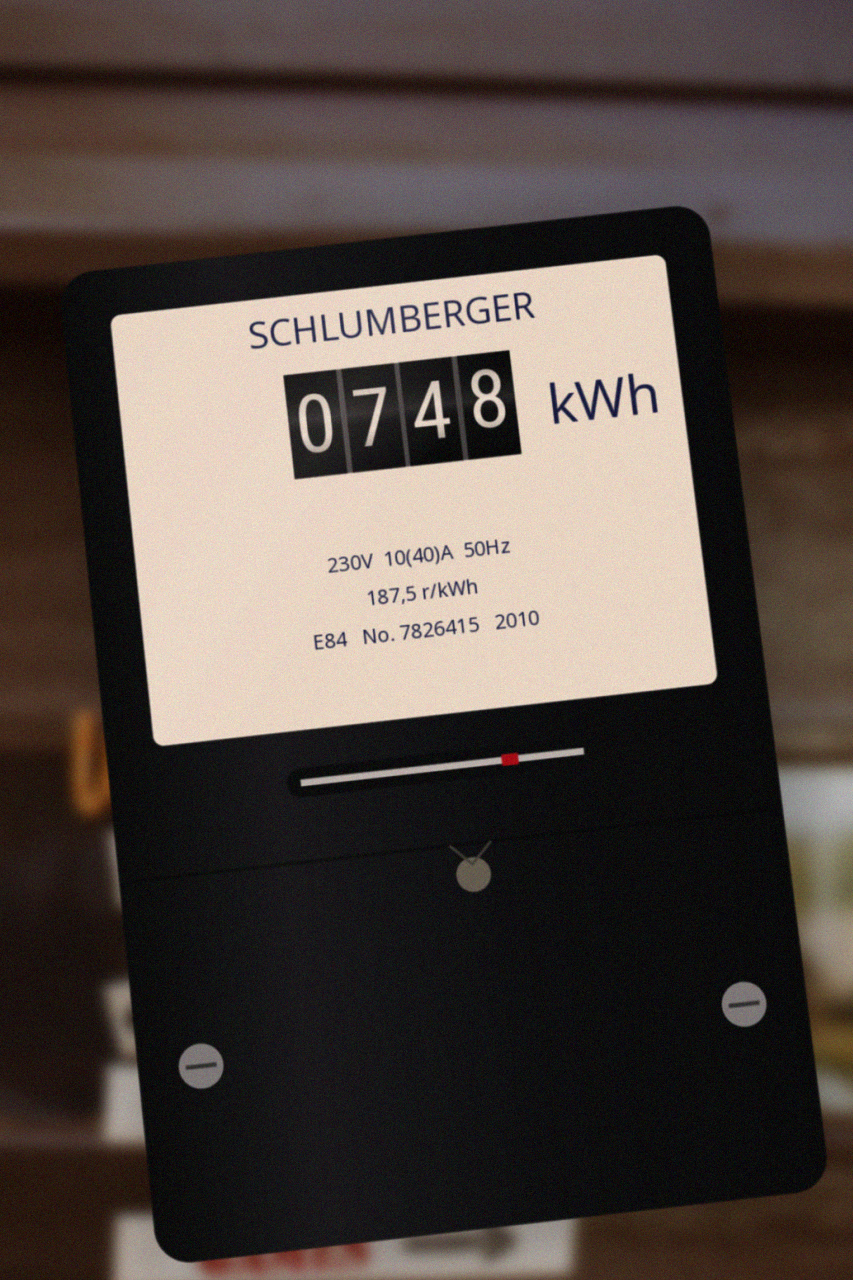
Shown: 748 kWh
